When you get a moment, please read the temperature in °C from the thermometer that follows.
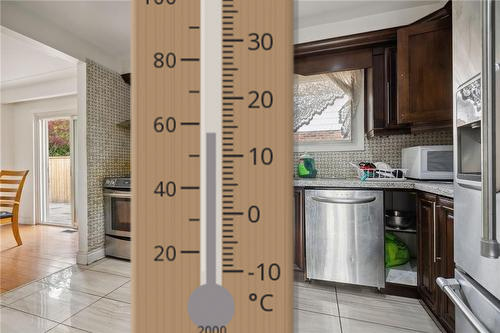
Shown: 14 °C
